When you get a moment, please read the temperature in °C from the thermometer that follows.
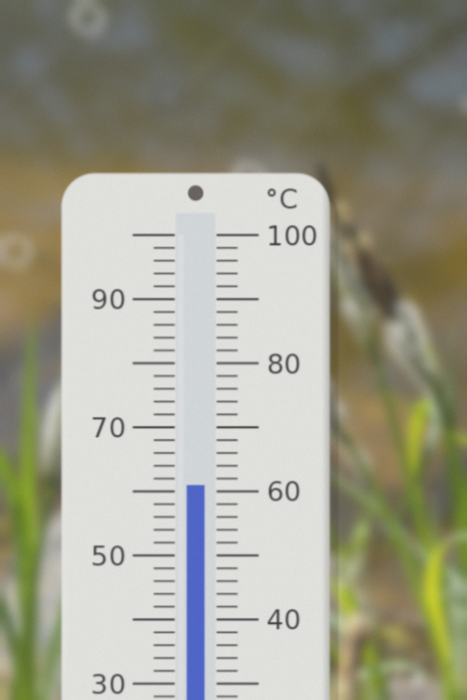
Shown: 61 °C
